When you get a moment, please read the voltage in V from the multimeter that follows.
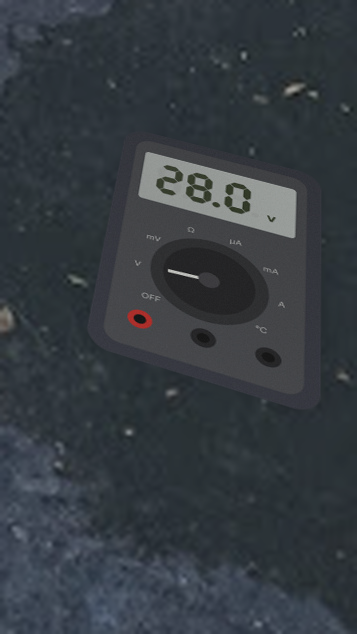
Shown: 28.0 V
